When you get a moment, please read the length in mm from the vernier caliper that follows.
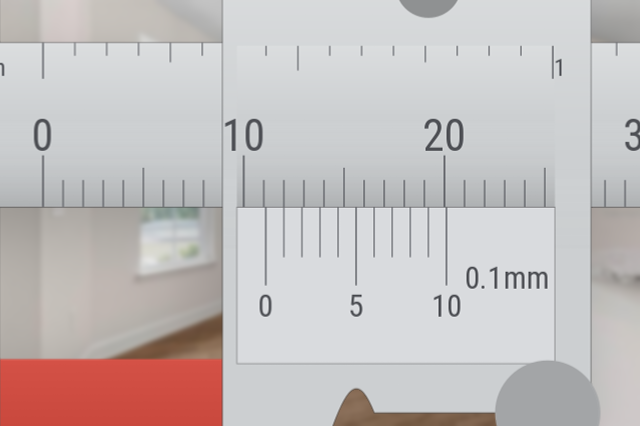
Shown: 11.1 mm
